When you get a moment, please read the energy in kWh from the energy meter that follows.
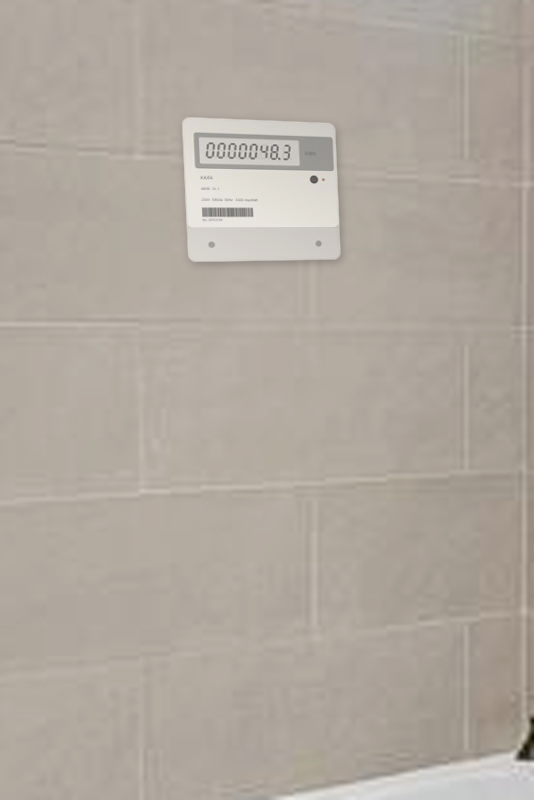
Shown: 48.3 kWh
